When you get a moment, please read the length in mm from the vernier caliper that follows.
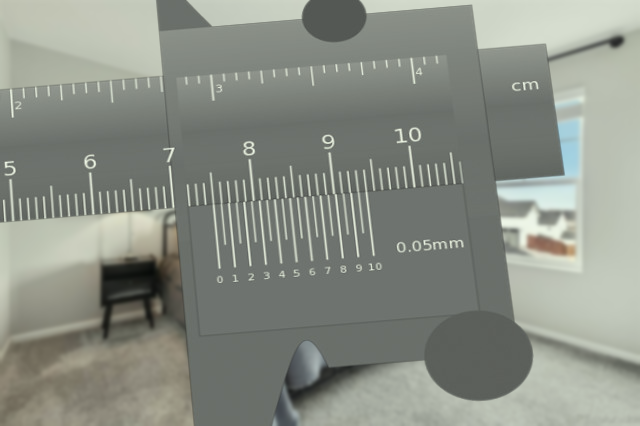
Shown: 75.0 mm
